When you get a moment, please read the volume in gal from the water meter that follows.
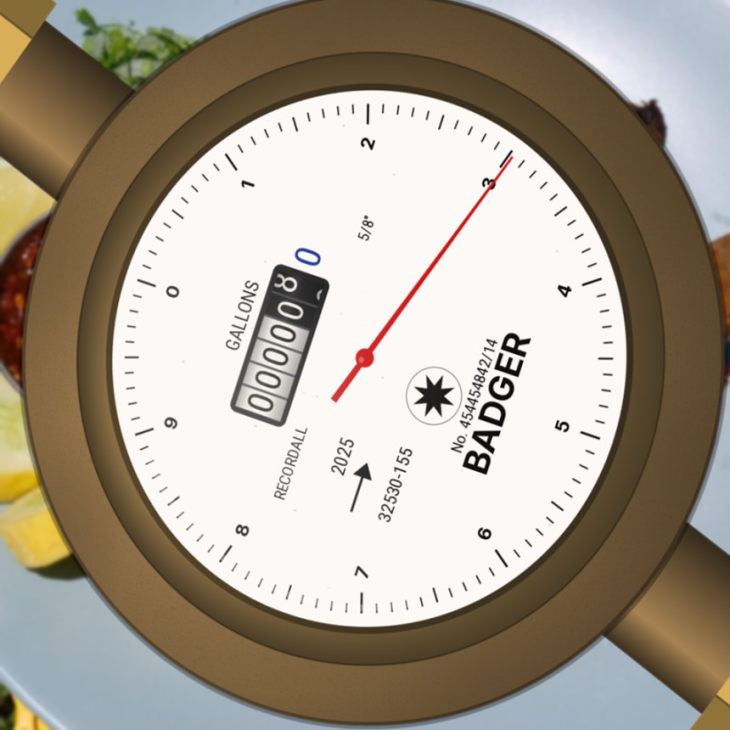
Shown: 83.0 gal
